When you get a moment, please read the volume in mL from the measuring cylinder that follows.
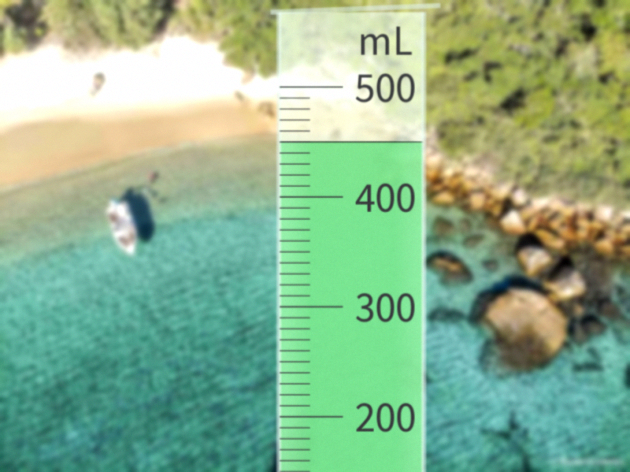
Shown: 450 mL
